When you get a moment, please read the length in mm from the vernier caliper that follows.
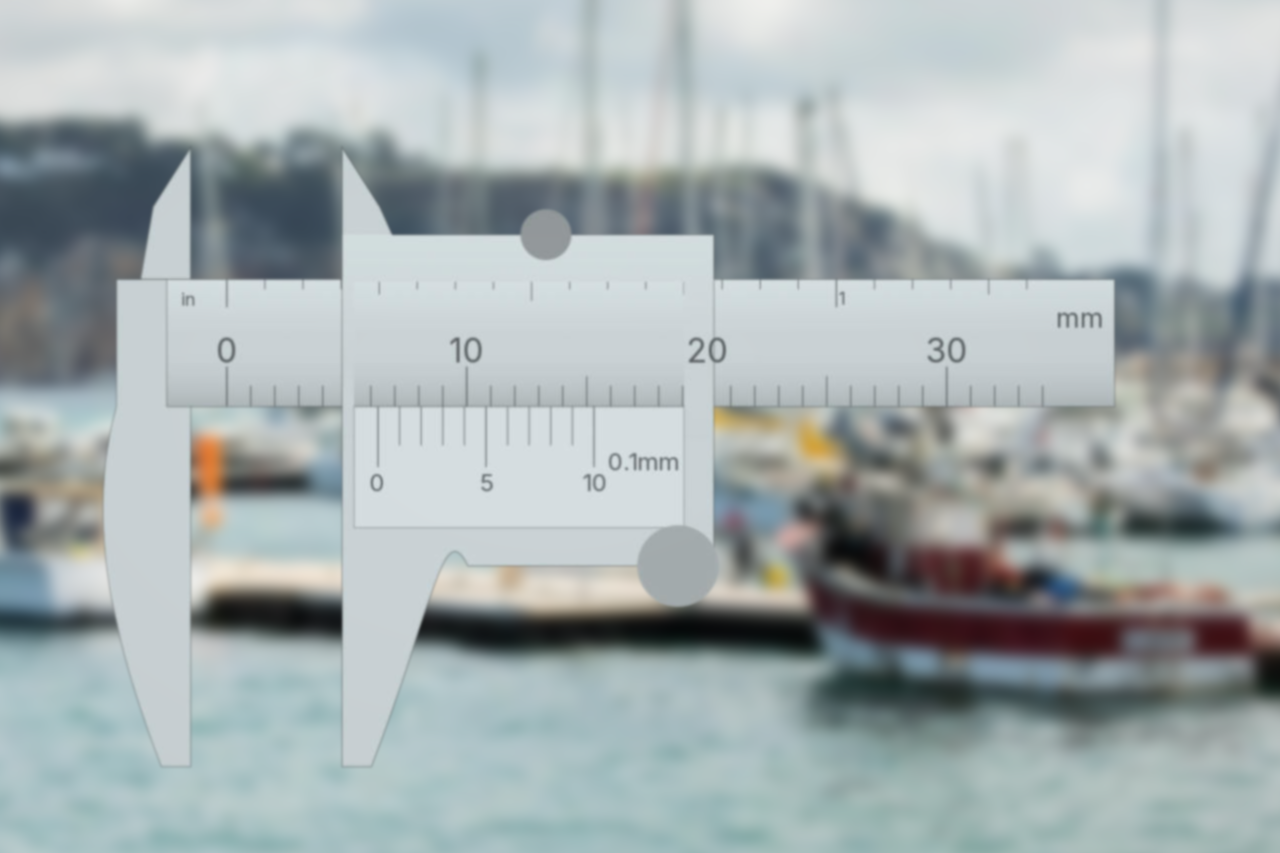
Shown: 6.3 mm
